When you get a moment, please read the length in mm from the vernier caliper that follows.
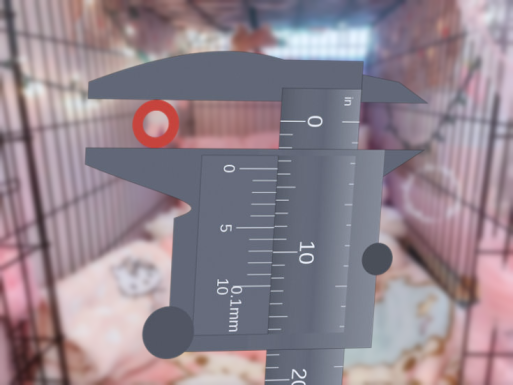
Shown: 3.6 mm
